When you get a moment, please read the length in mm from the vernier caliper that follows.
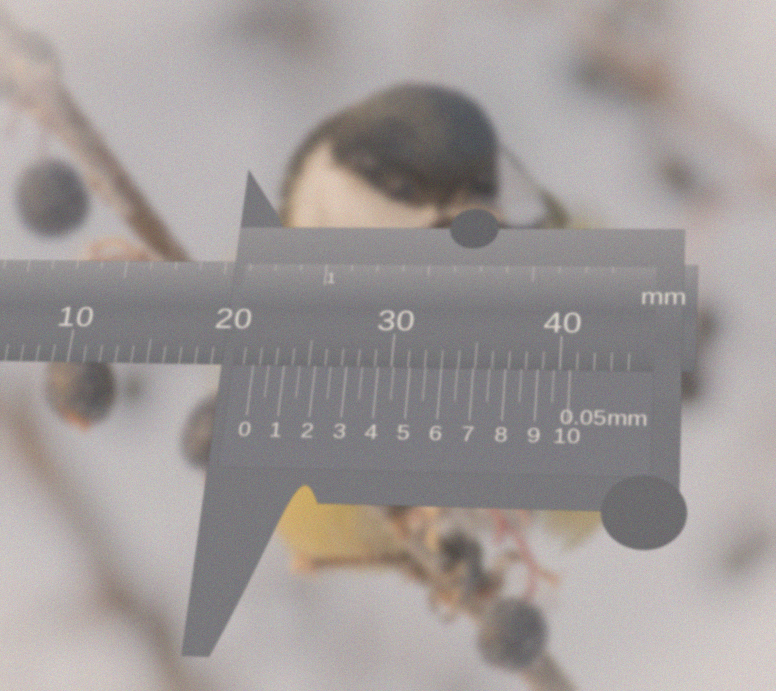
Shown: 21.6 mm
